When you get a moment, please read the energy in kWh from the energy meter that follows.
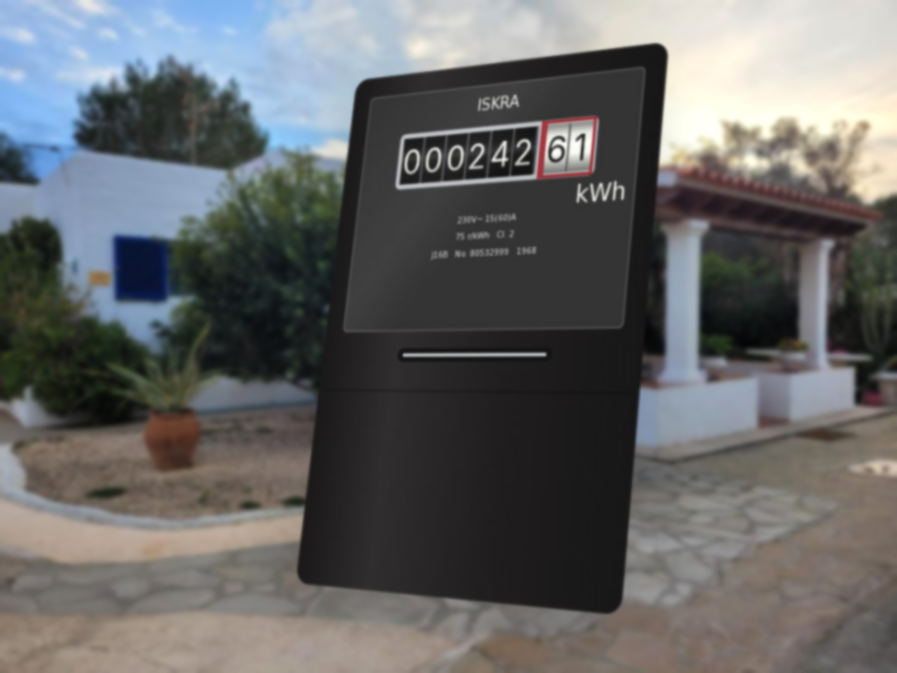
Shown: 242.61 kWh
